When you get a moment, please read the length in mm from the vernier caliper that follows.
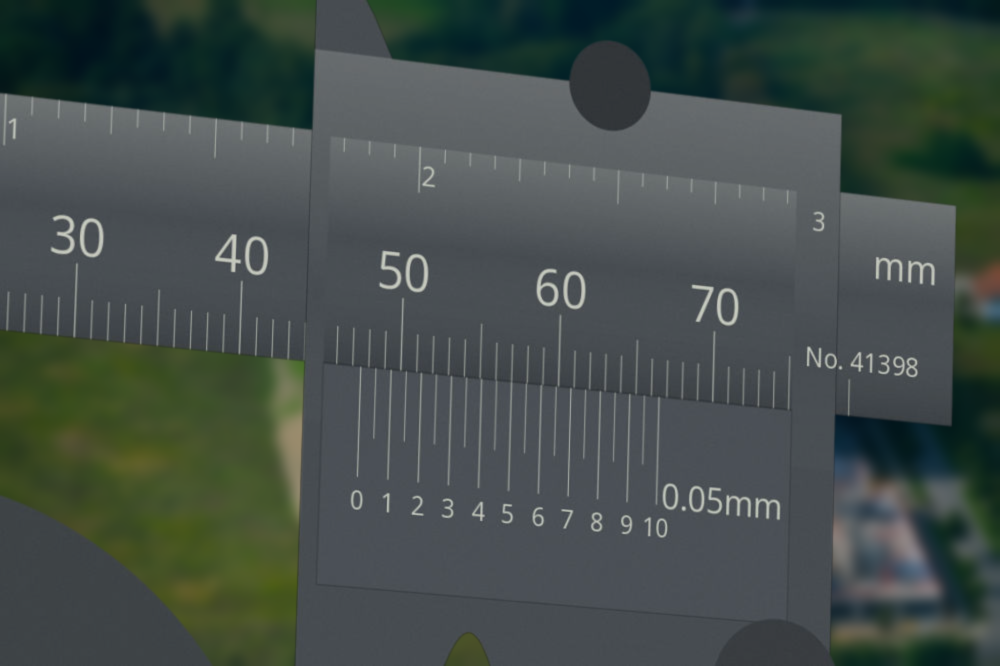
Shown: 47.5 mm
